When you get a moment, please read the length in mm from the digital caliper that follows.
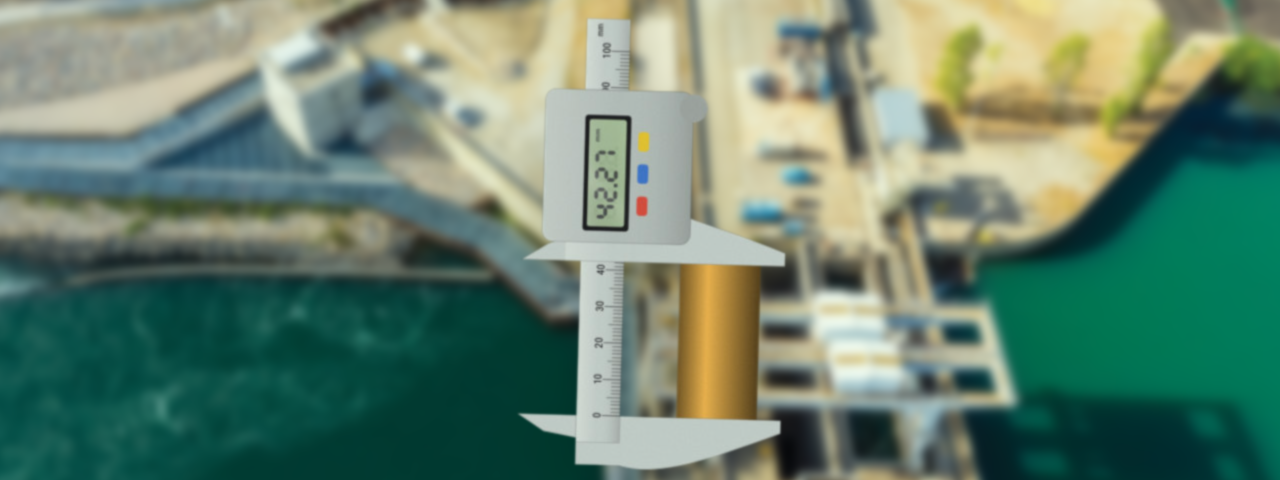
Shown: 42.27 mm
